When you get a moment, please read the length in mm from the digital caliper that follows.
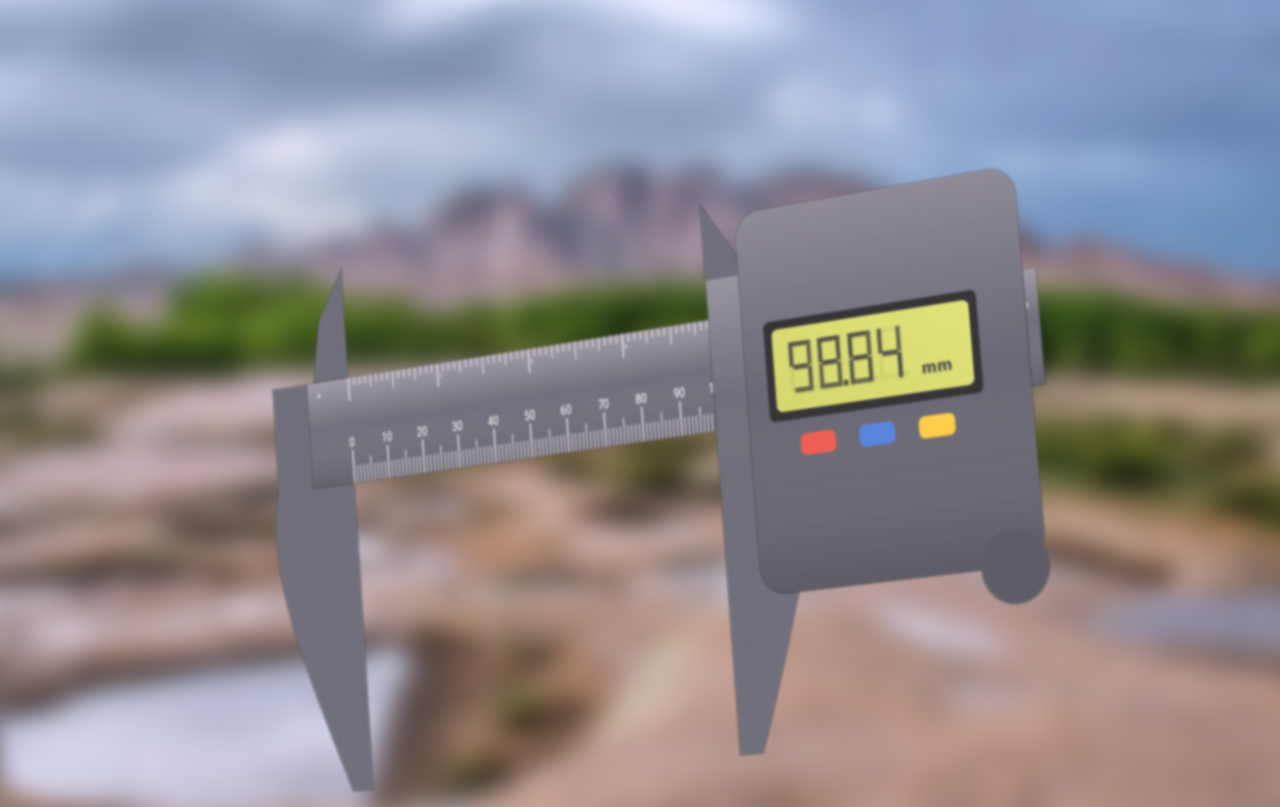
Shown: 98.84 mm
